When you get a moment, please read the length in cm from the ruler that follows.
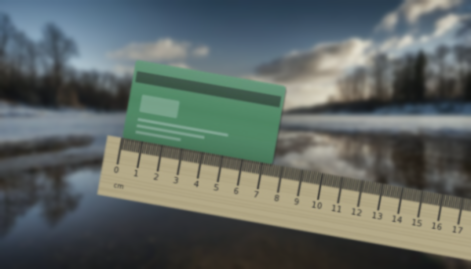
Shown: 7.5 cm
